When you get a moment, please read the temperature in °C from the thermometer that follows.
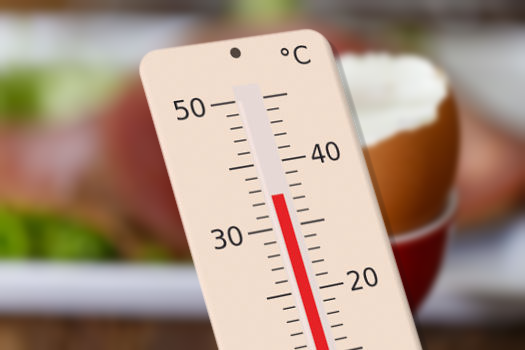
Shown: 35 °C
